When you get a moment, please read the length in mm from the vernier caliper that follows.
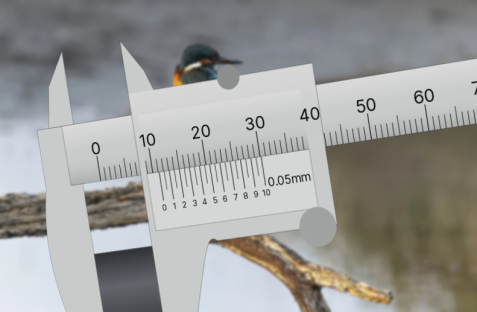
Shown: 11.2 mm
